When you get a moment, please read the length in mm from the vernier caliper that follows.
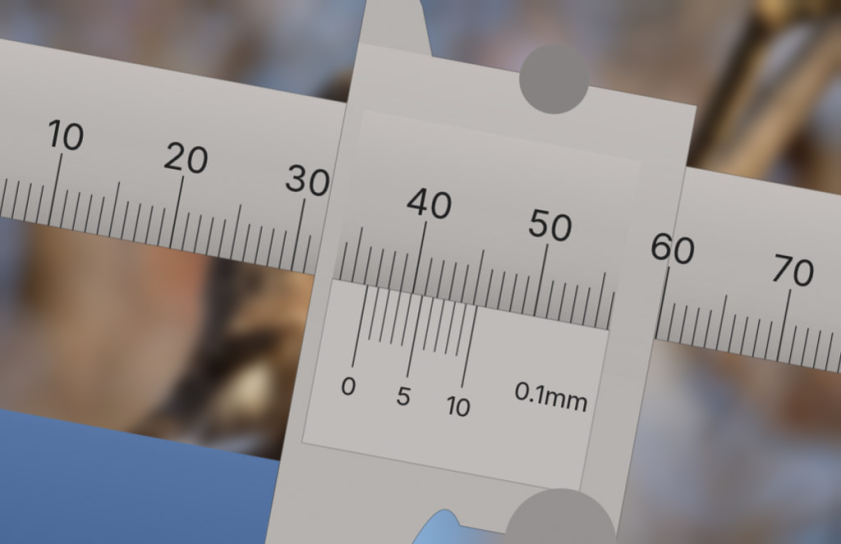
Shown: 36.3 mm
